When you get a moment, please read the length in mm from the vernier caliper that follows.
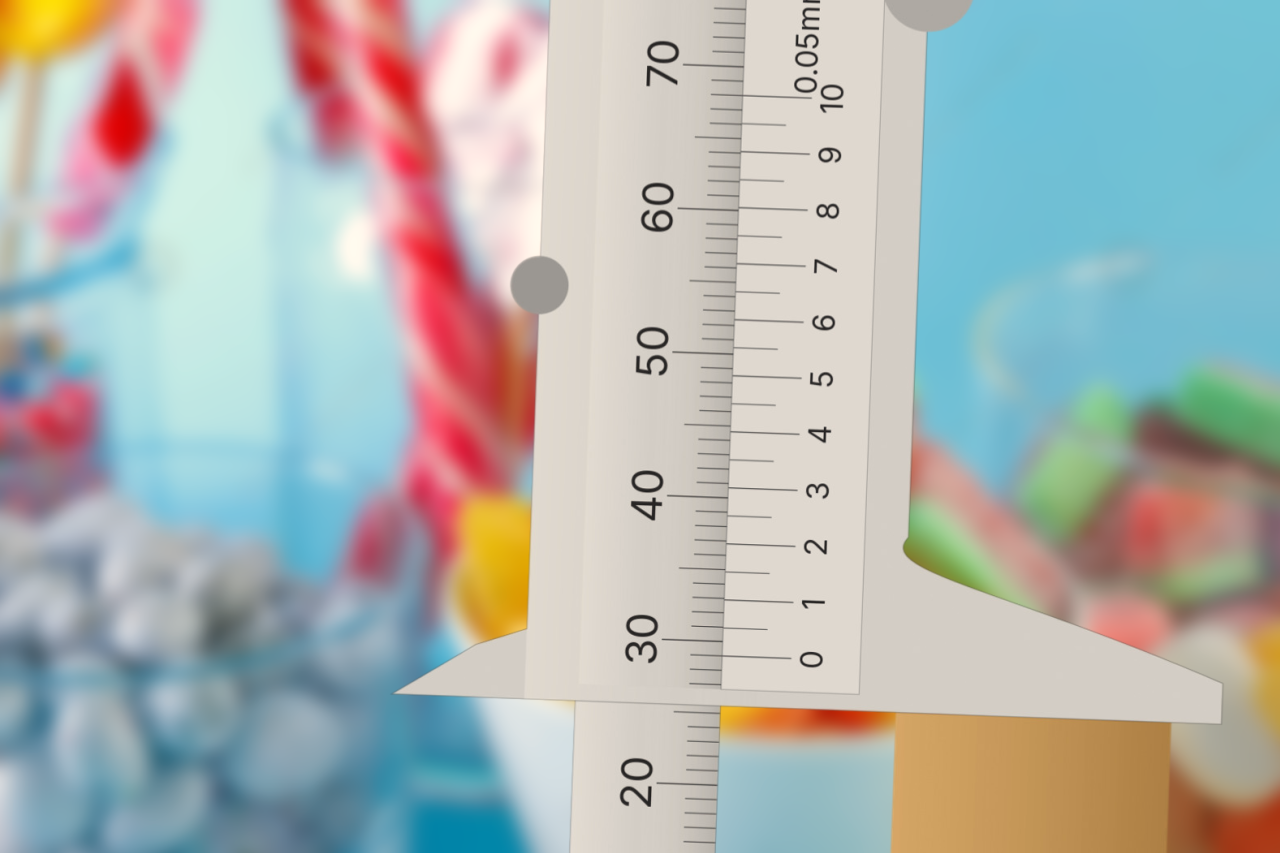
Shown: 29.0 mm
